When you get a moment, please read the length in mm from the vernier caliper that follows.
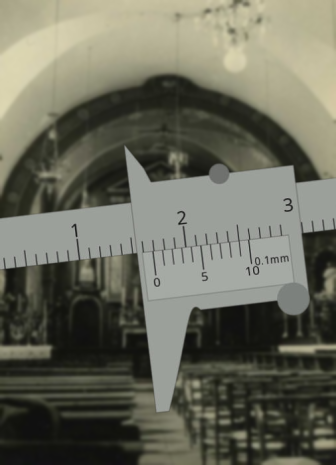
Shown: 16.9 mm
